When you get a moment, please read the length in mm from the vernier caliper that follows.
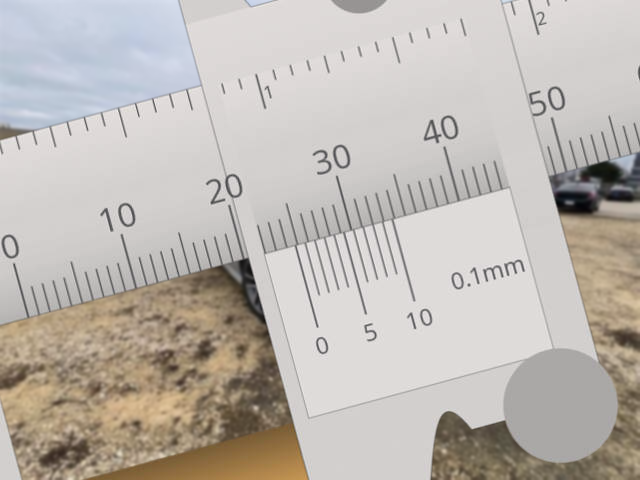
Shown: 24.8 mm
